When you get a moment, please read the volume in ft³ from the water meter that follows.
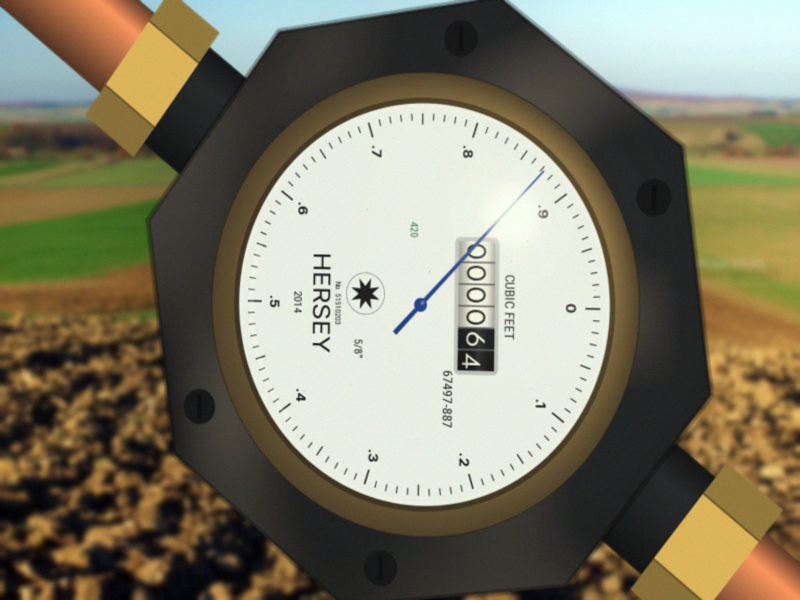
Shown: 63.87 ft³
